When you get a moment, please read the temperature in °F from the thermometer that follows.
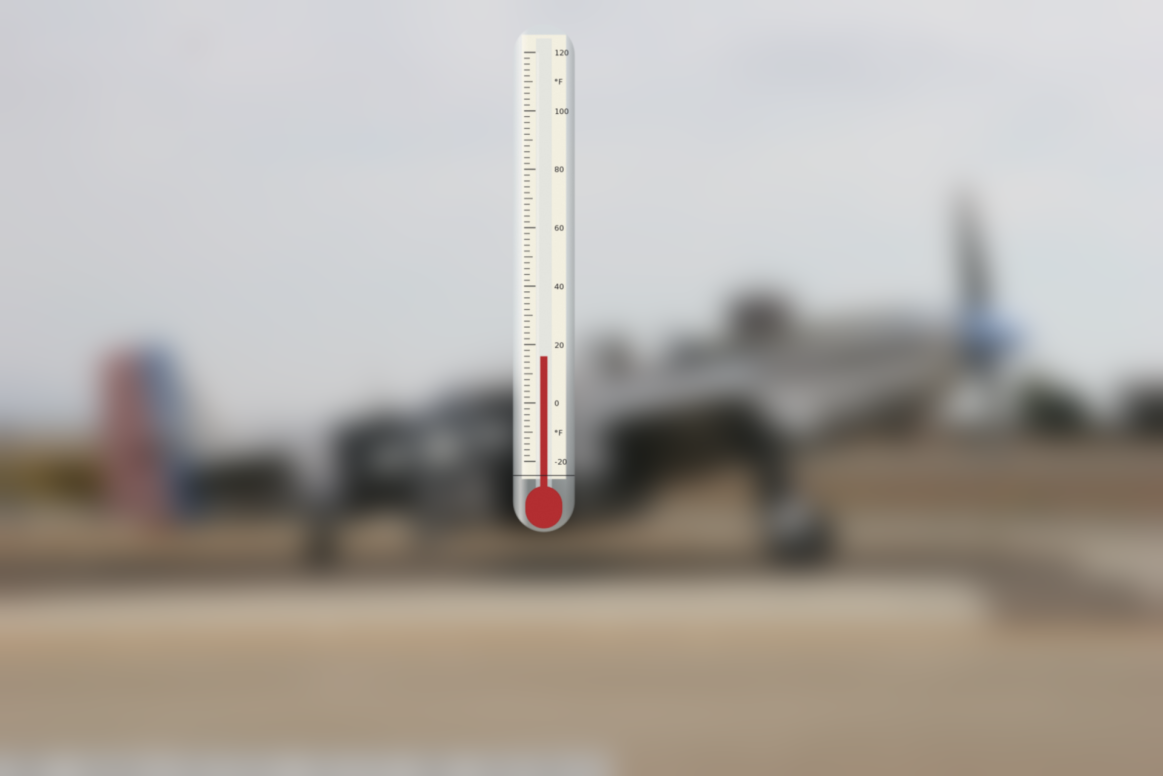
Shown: 16 °F
